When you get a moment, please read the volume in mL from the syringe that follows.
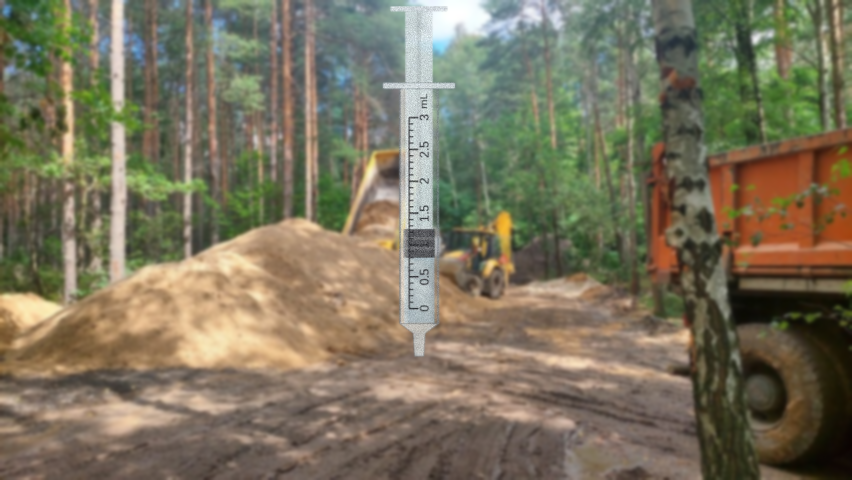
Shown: 0.8 mL
